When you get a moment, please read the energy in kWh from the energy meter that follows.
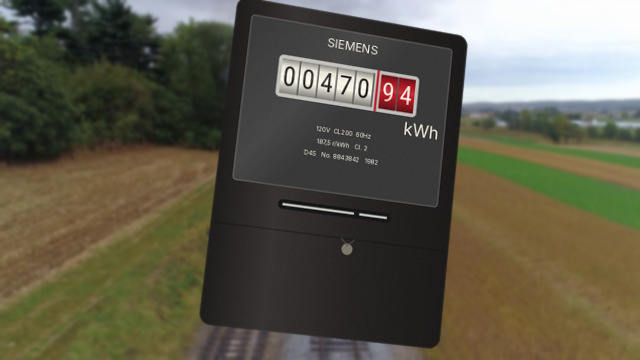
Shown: 470.94 kWh
